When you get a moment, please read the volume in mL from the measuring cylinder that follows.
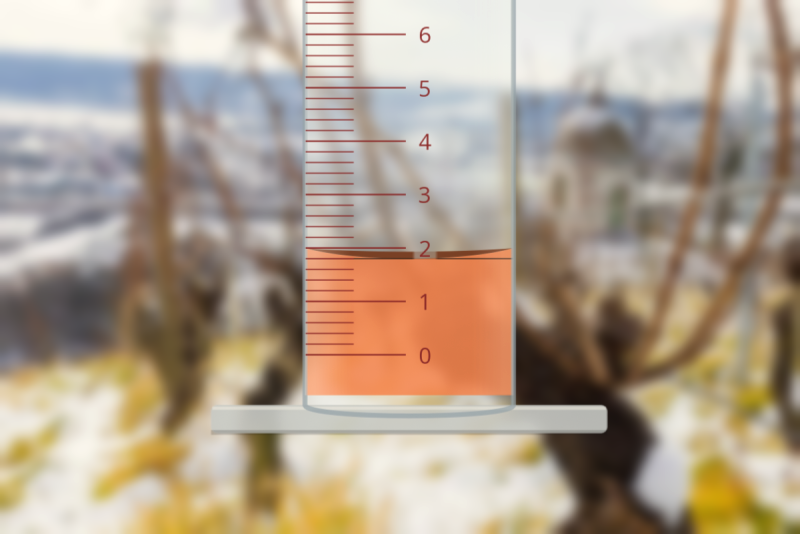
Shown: 1.8 mL
